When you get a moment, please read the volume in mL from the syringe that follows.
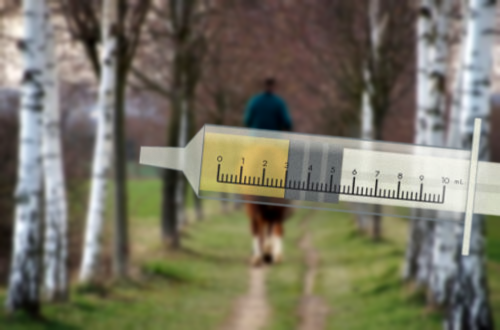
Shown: 3 mL
